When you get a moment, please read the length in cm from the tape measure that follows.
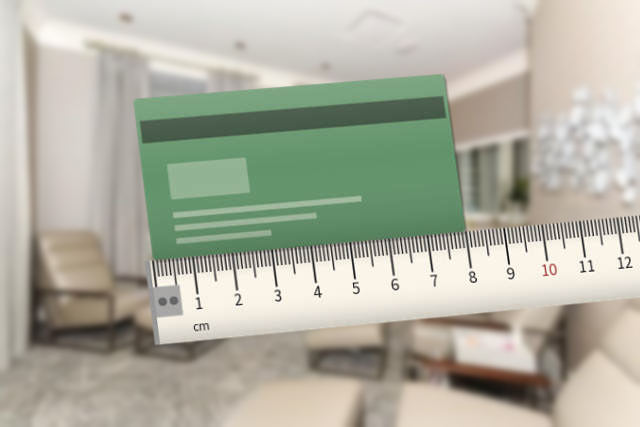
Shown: 8 cm
